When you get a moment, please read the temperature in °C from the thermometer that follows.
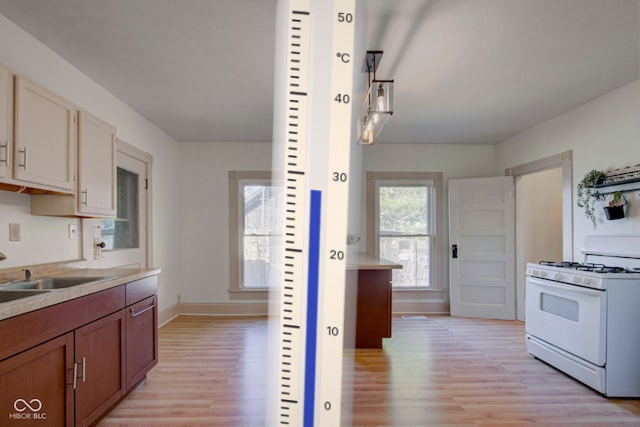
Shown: 28 °C
